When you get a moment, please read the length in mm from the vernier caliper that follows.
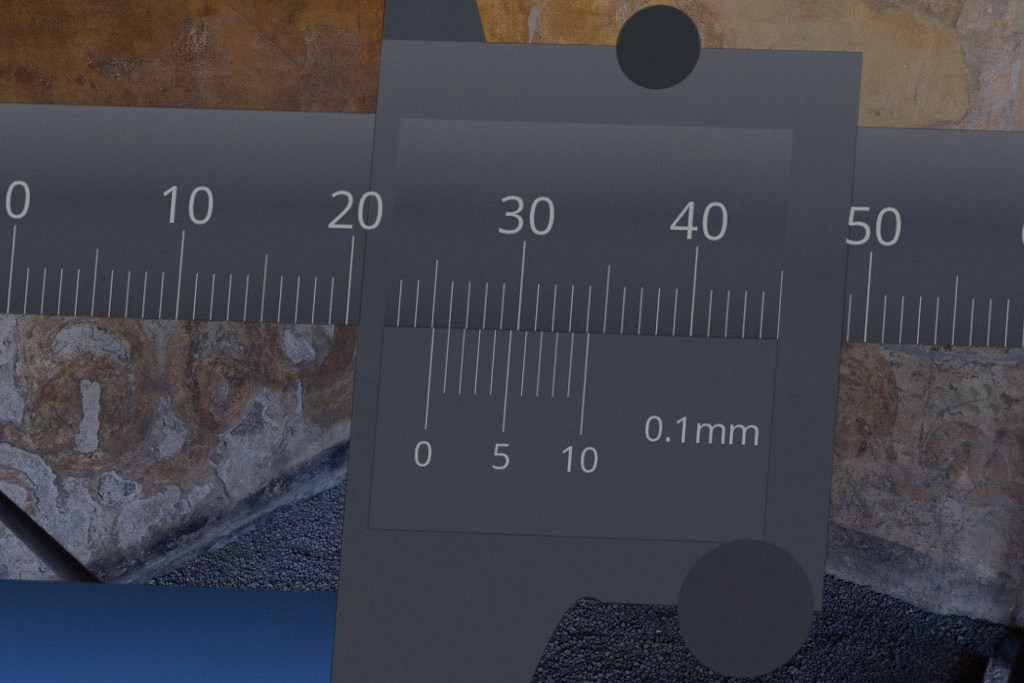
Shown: 25.1 mm
